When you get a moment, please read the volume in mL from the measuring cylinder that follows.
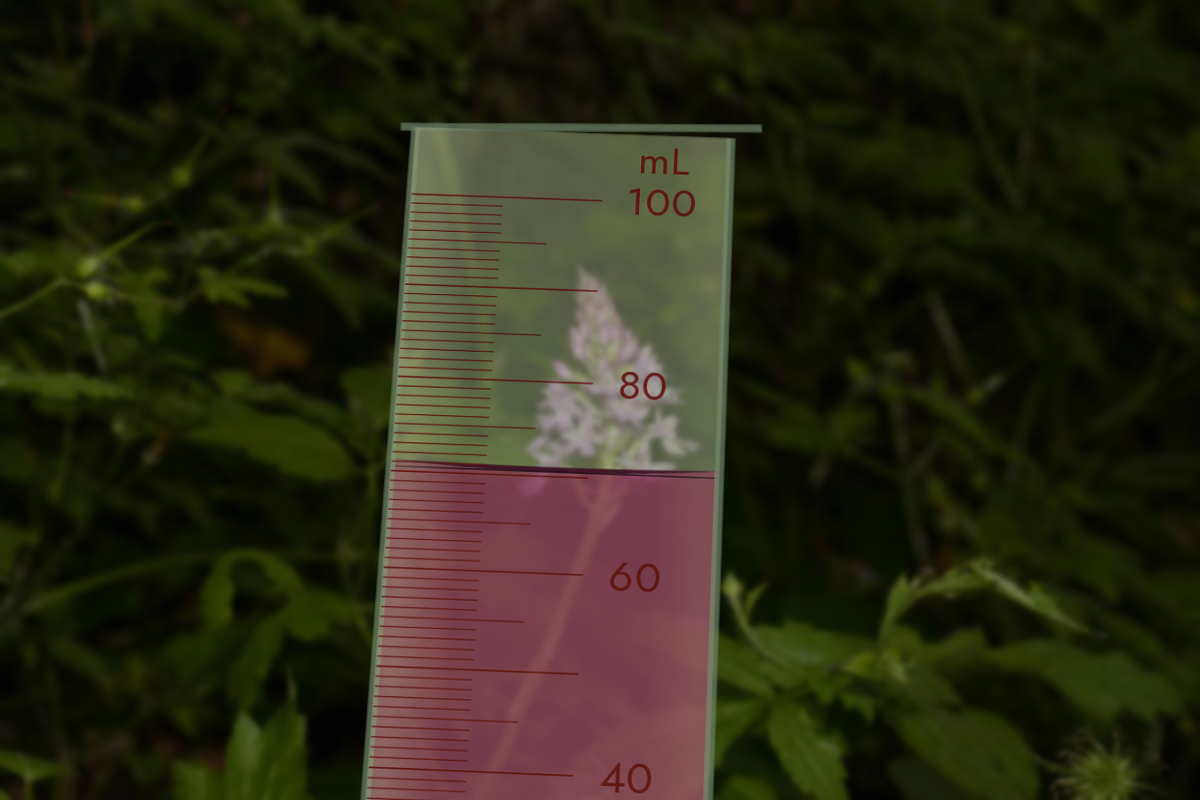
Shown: 70.5 mL
